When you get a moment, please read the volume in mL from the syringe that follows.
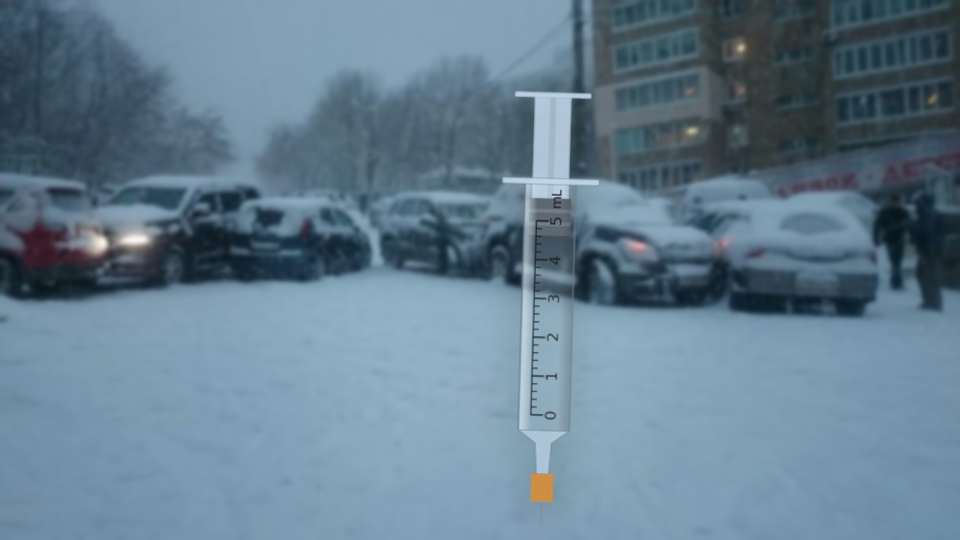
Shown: 4.6 mL
